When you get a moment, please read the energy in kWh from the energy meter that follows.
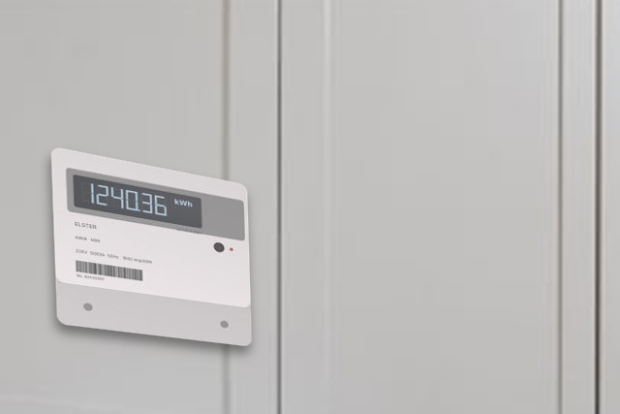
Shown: 1240.36 kWh
